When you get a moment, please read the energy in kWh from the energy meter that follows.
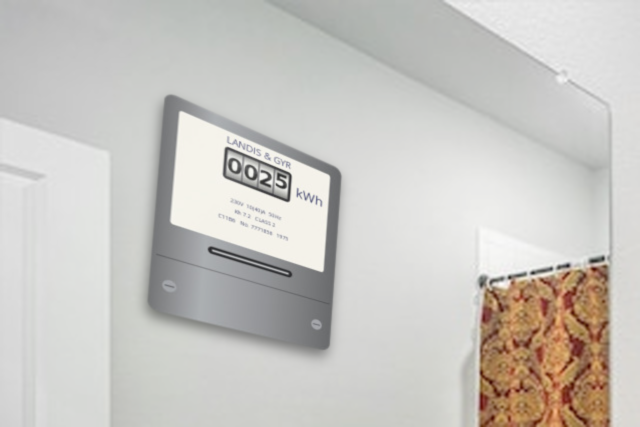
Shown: 25 kWh
